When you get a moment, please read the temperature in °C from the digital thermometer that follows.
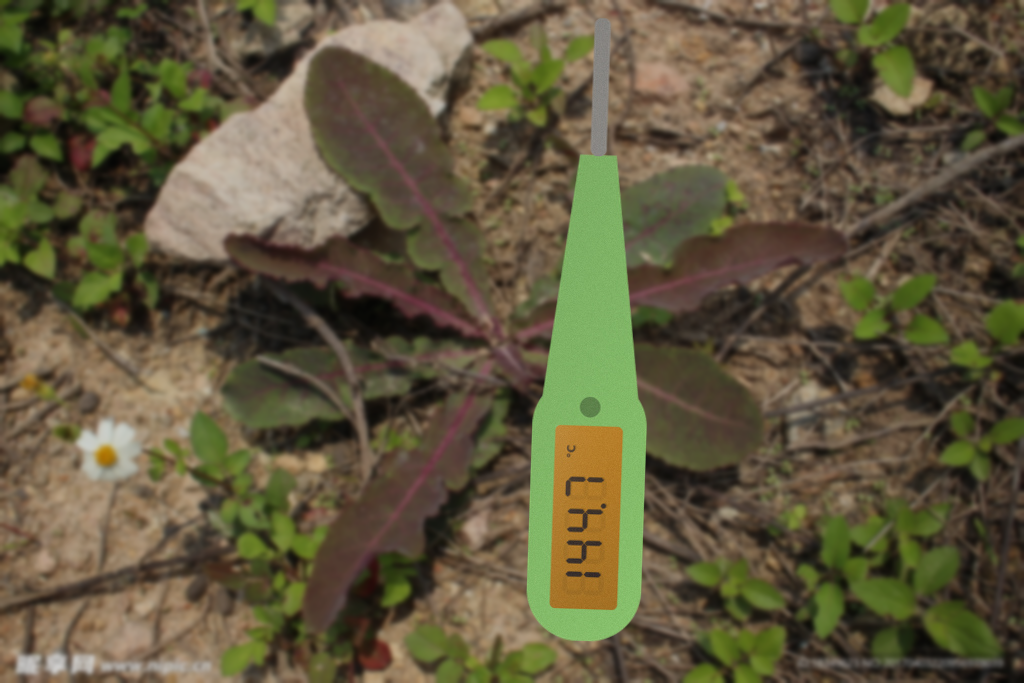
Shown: 144.7 °C
